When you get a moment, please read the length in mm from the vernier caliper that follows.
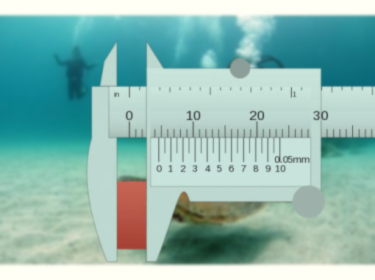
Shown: 4.6 mm
